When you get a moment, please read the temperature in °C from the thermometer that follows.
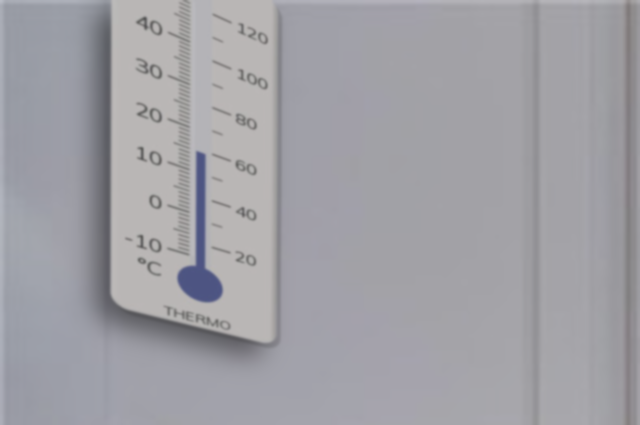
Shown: 15 °C
